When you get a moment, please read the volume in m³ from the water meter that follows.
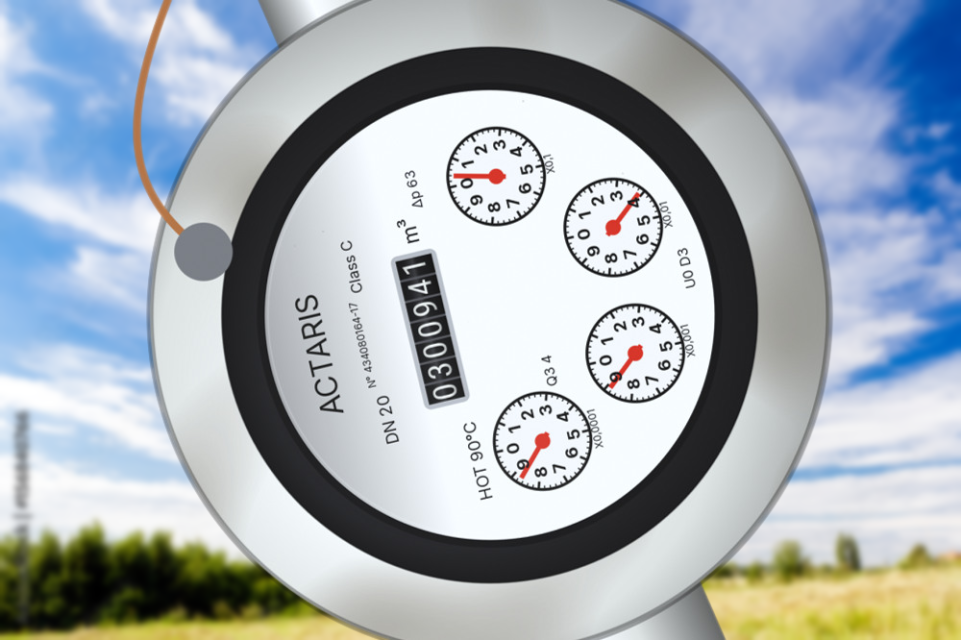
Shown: 300941.0388 m³
